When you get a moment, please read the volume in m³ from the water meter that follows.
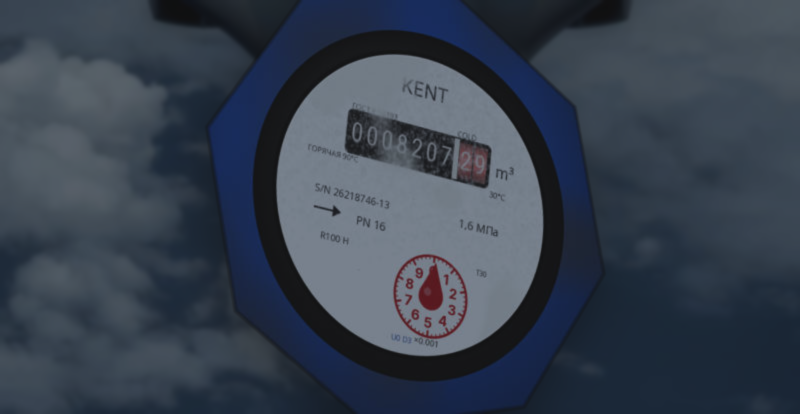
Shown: 8207.290 m³
